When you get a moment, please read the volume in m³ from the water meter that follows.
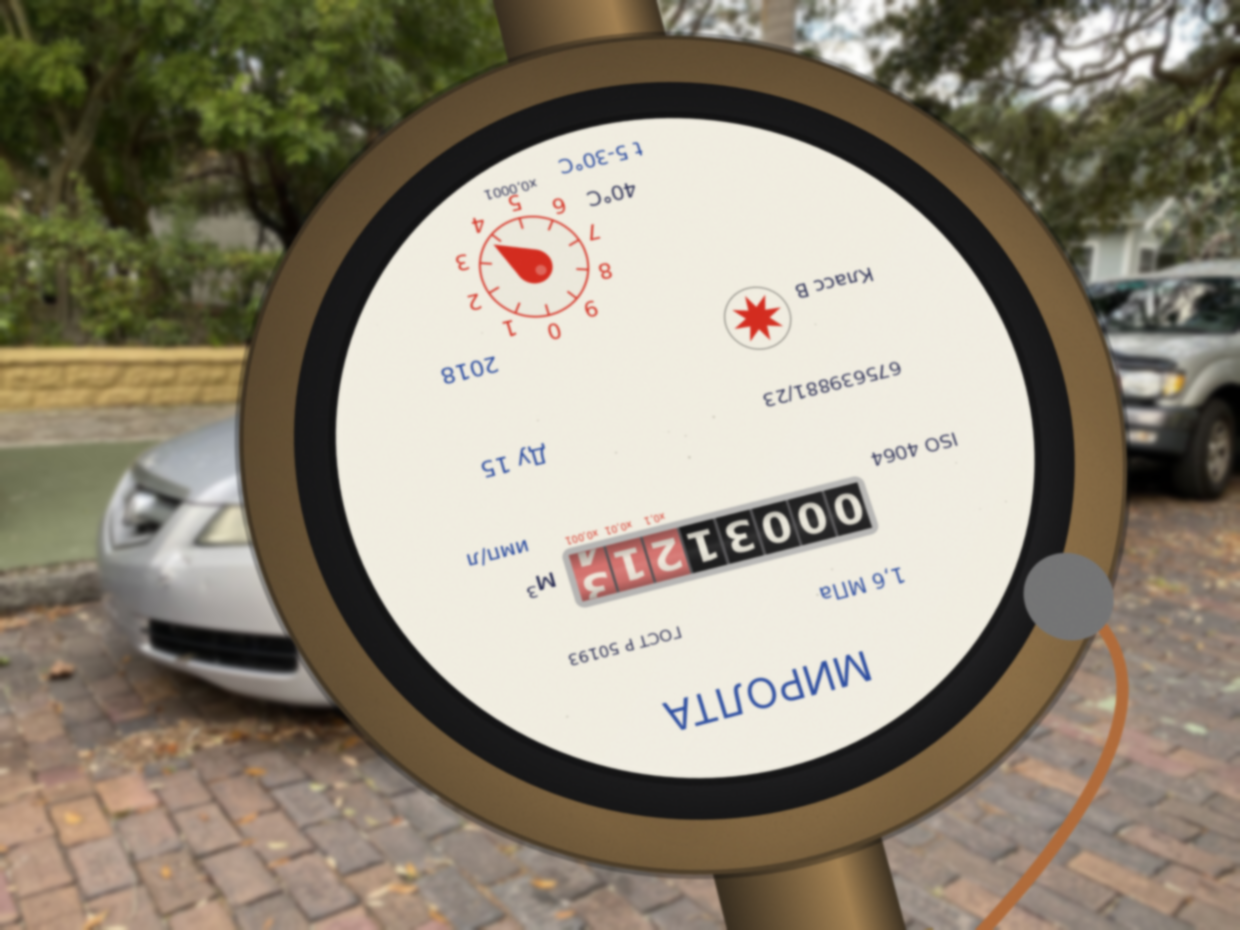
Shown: 31.2133 m³
